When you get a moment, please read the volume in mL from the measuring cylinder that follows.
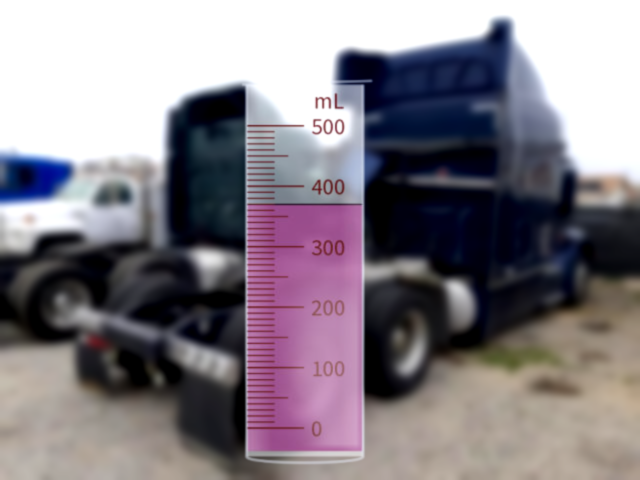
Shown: 370 mL
